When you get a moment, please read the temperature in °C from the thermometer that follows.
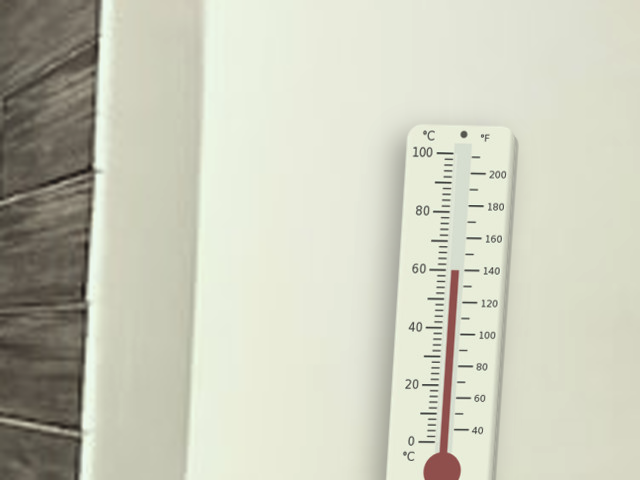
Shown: 60 °C
